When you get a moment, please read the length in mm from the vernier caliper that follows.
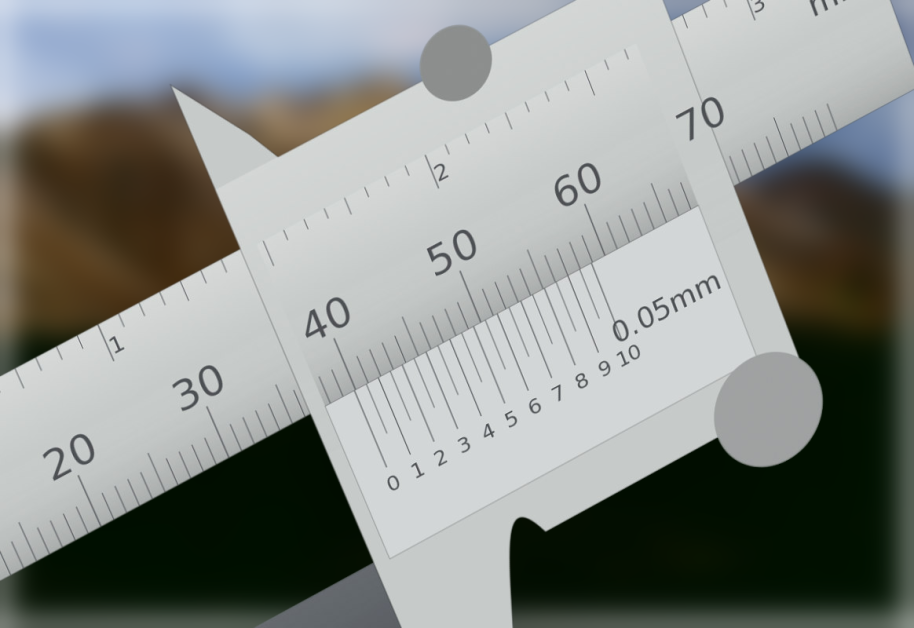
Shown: 39.9 mm
